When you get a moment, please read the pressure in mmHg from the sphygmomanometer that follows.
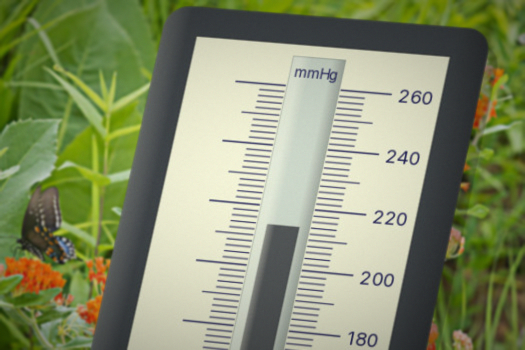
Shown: 214 mmHg
